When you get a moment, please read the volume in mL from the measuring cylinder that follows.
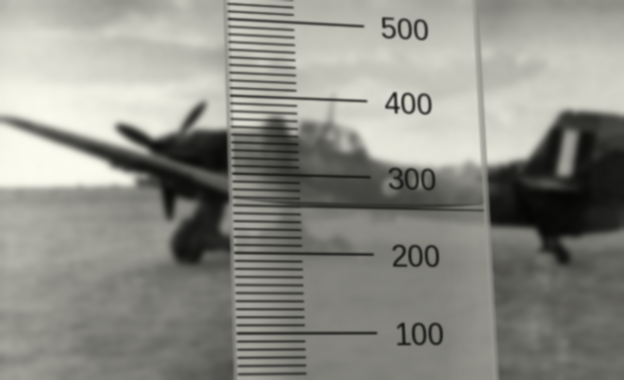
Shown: 260 mL
